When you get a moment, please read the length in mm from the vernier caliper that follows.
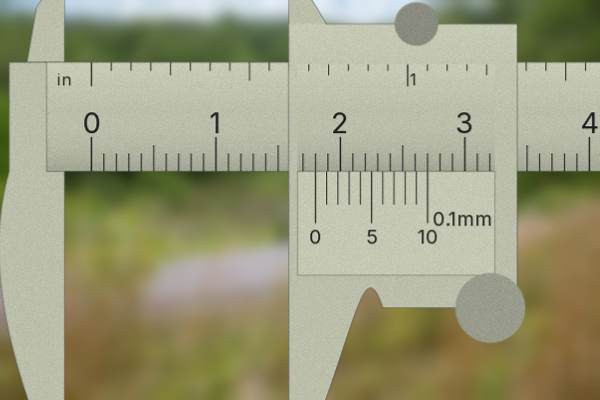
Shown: 18.0 mm
